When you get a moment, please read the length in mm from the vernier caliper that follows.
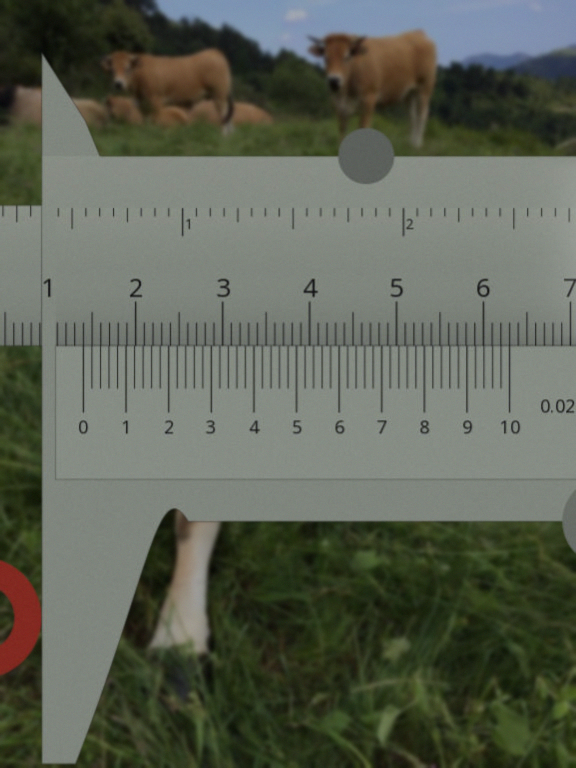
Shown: 14.0 mm
